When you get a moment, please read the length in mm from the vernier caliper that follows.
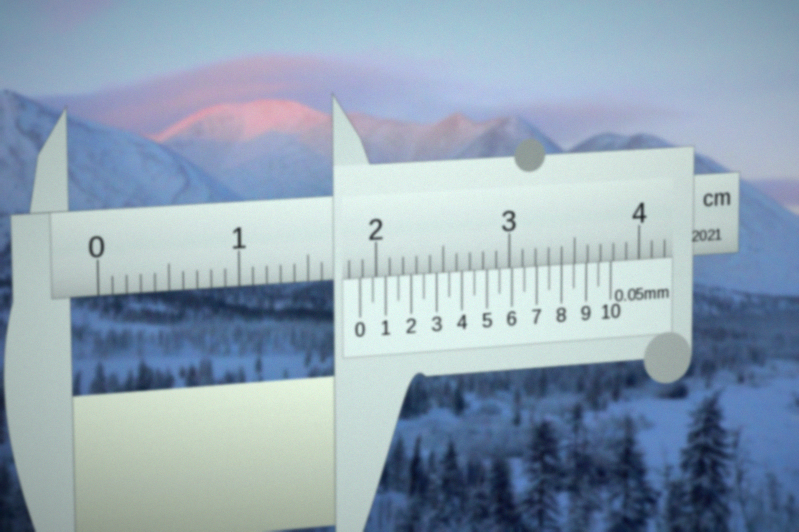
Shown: 18.8 mm
